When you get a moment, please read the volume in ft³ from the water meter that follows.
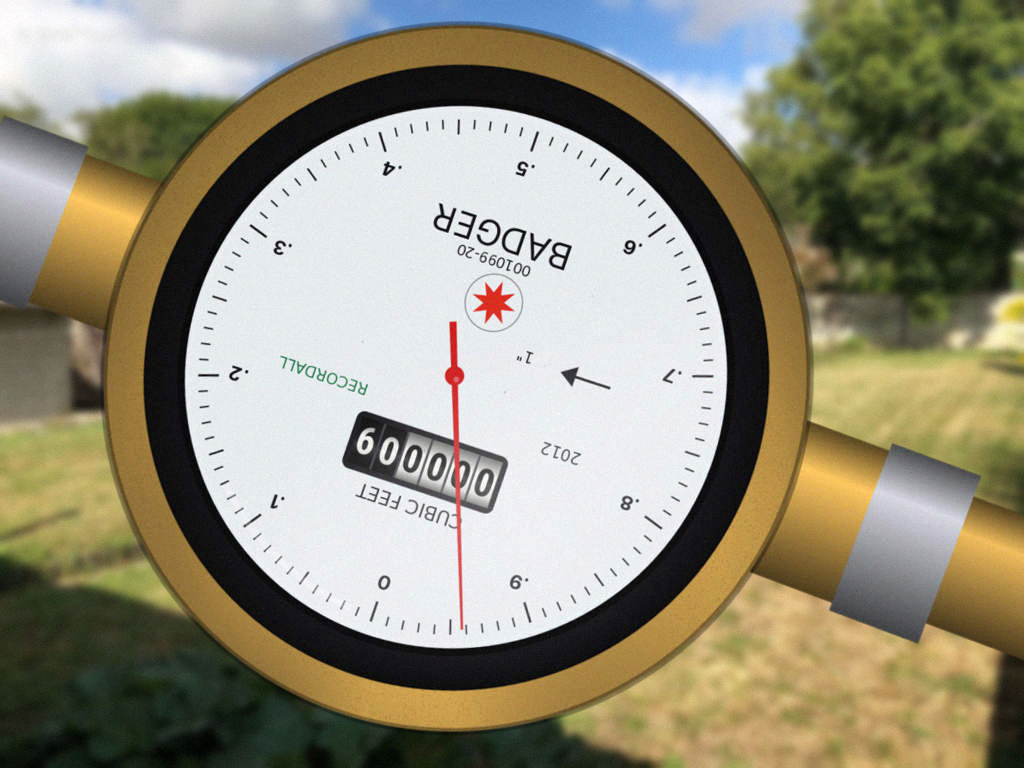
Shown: 8.94 ft³
